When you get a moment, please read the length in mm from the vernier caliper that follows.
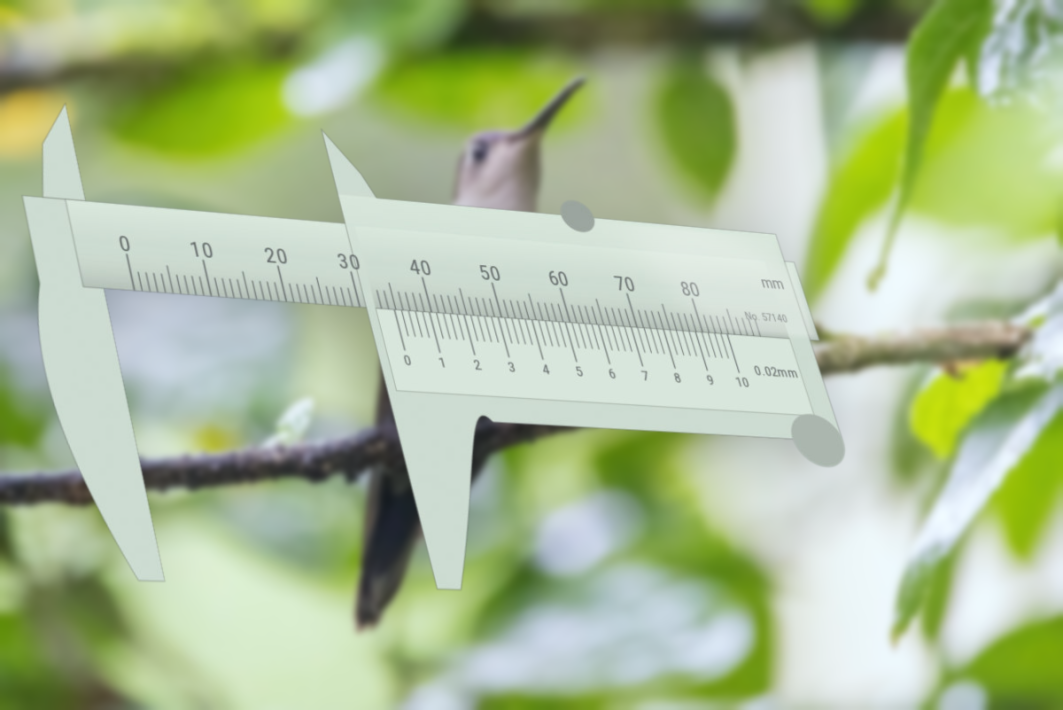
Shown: 34.8 mm
